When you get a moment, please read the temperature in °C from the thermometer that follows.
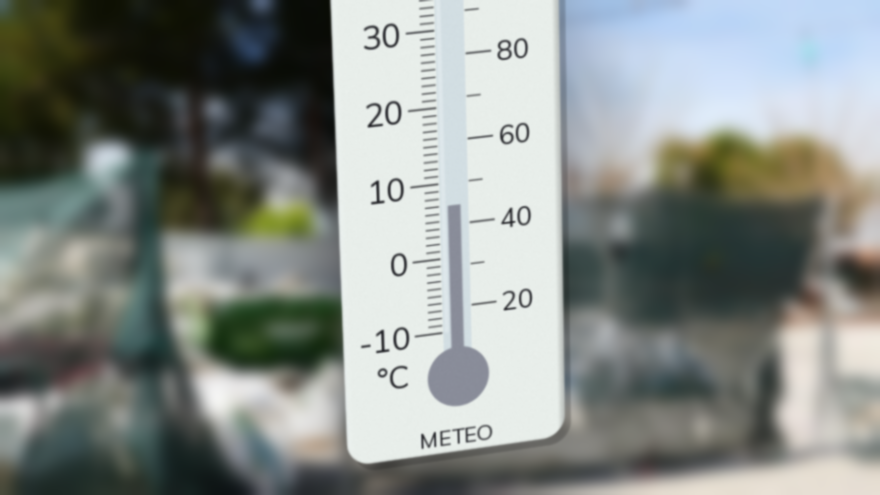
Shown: 7 °C
